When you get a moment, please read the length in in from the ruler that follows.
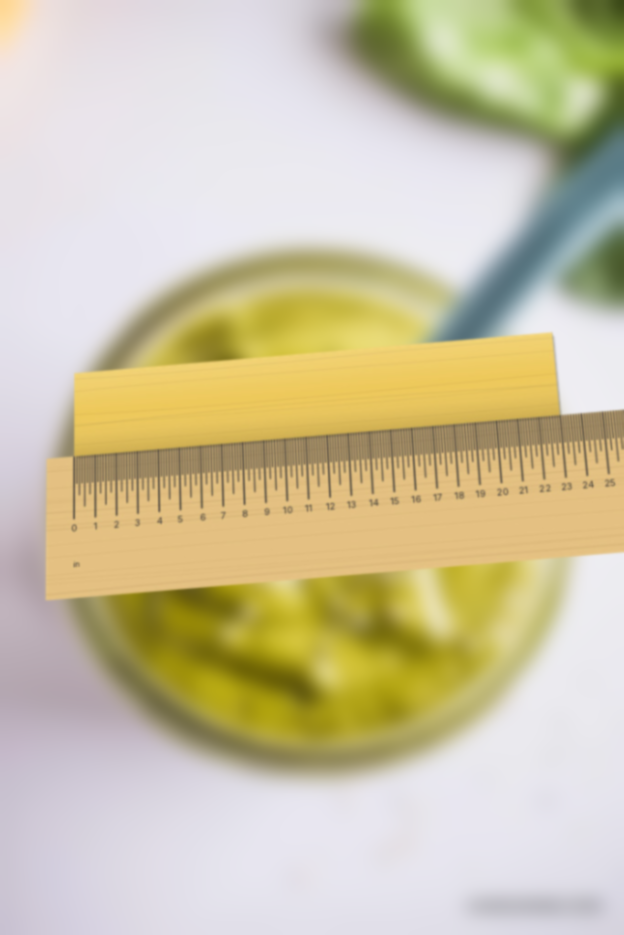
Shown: 23 in
